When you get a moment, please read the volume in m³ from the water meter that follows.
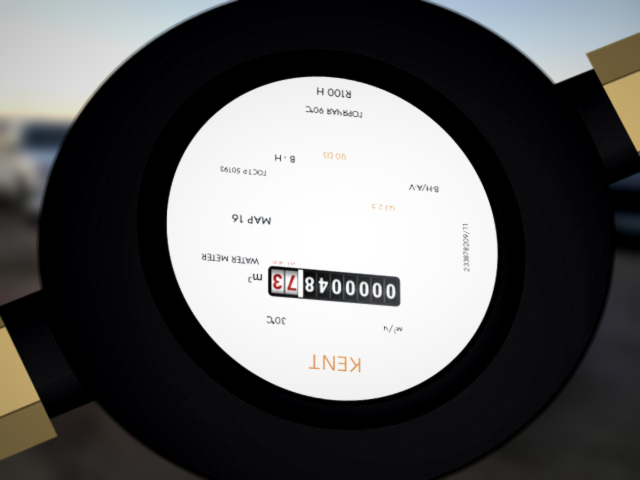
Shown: 48.73 m³
